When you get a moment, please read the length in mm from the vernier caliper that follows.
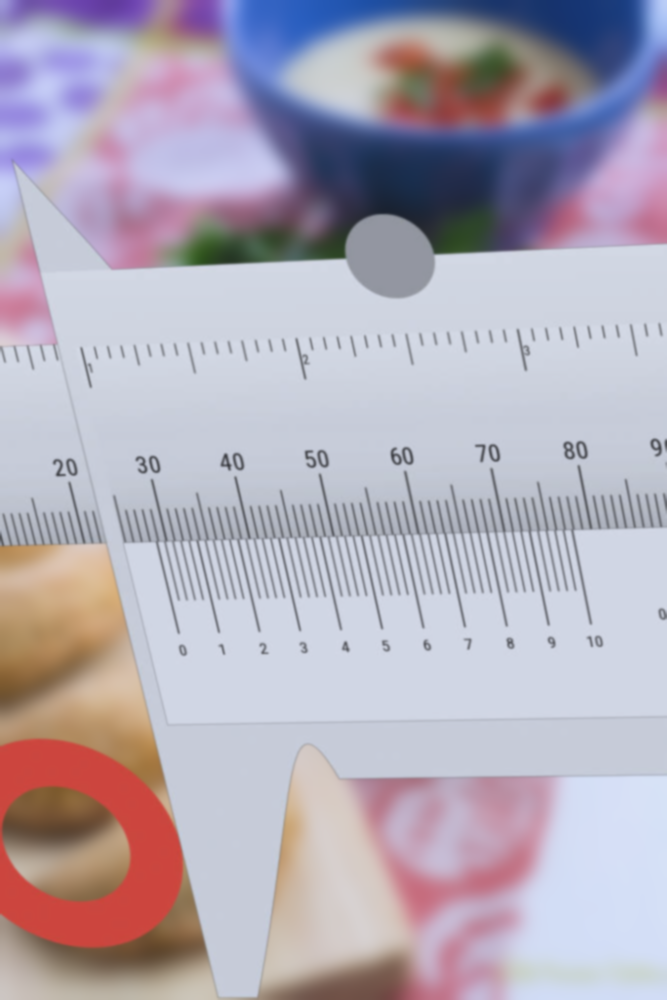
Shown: 28.8 mm
